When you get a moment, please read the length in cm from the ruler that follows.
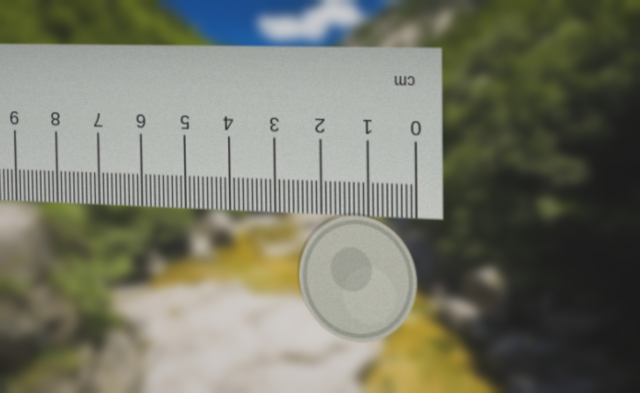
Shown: 2.5 cm
